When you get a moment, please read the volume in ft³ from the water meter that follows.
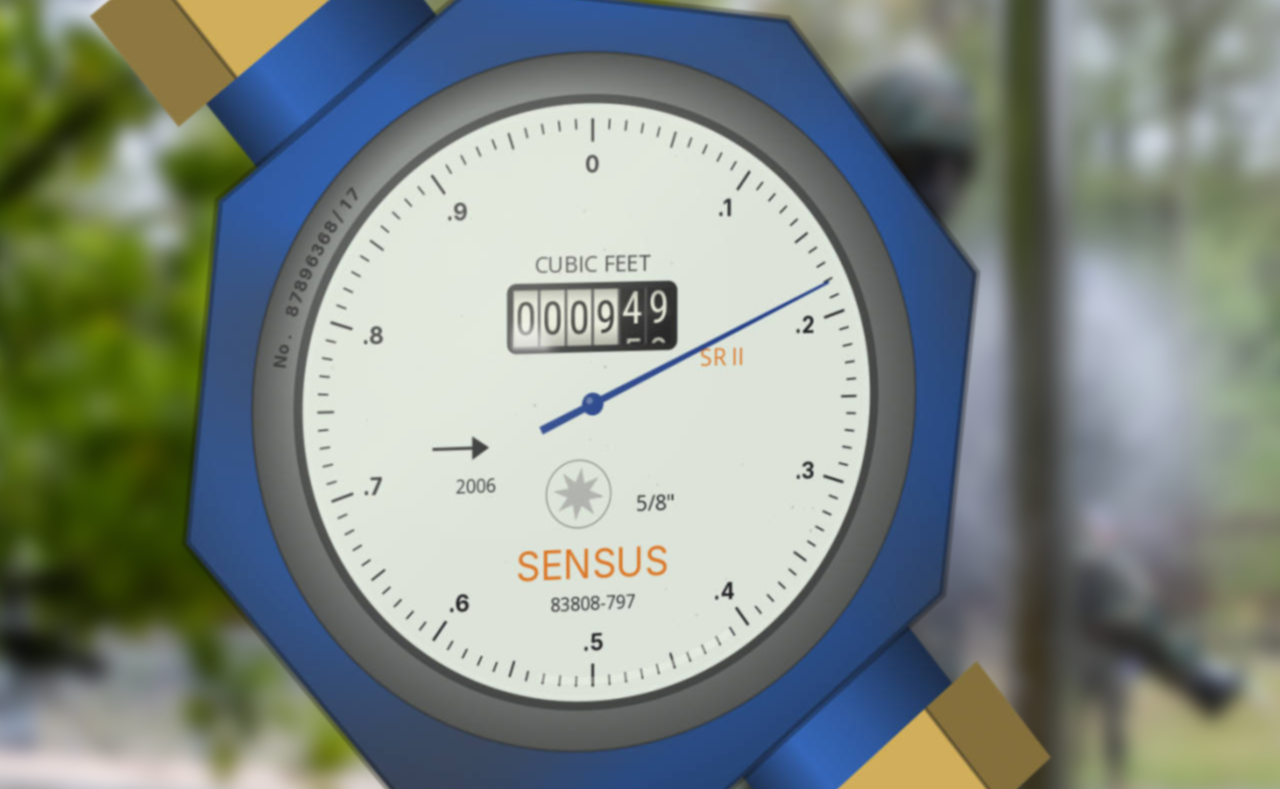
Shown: 949.18 ft³
